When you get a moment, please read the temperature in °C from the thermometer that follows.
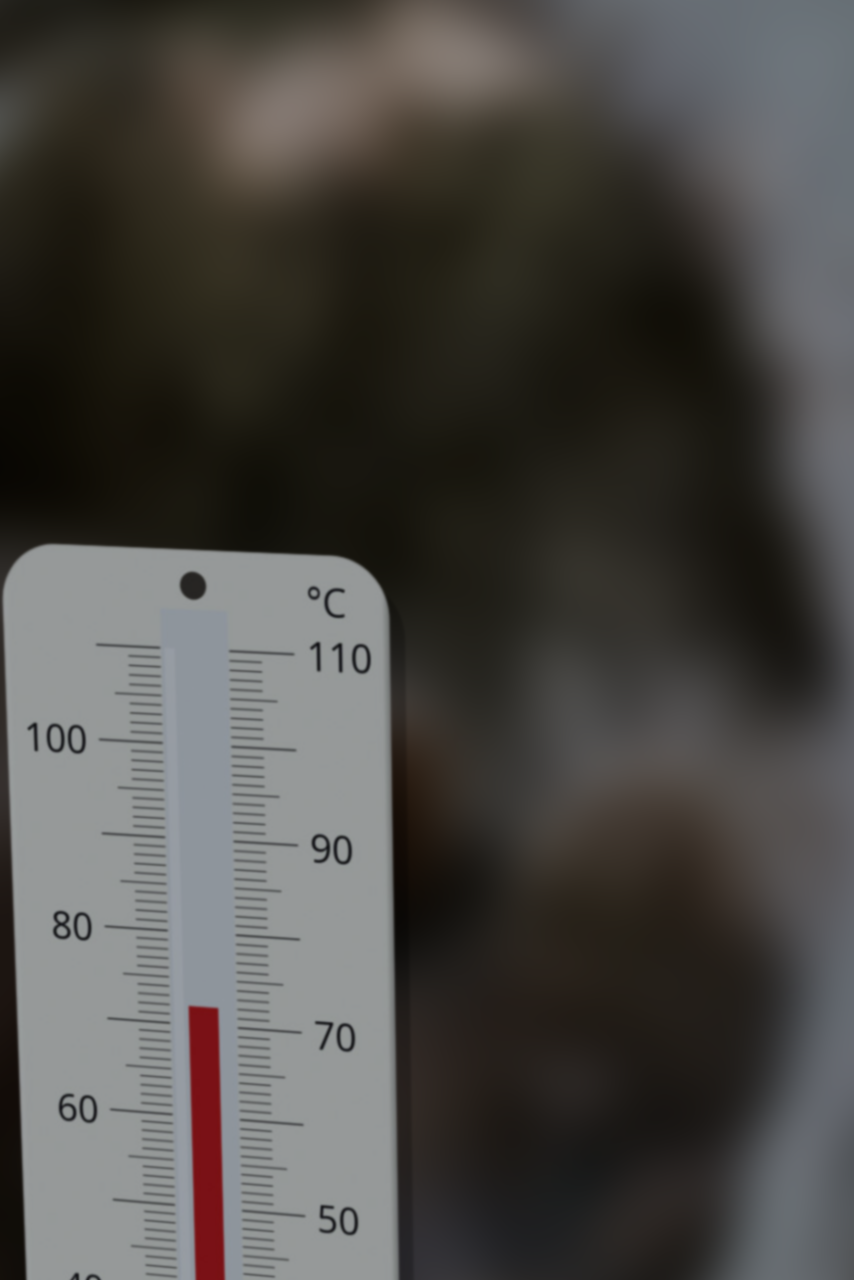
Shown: 72 °C
